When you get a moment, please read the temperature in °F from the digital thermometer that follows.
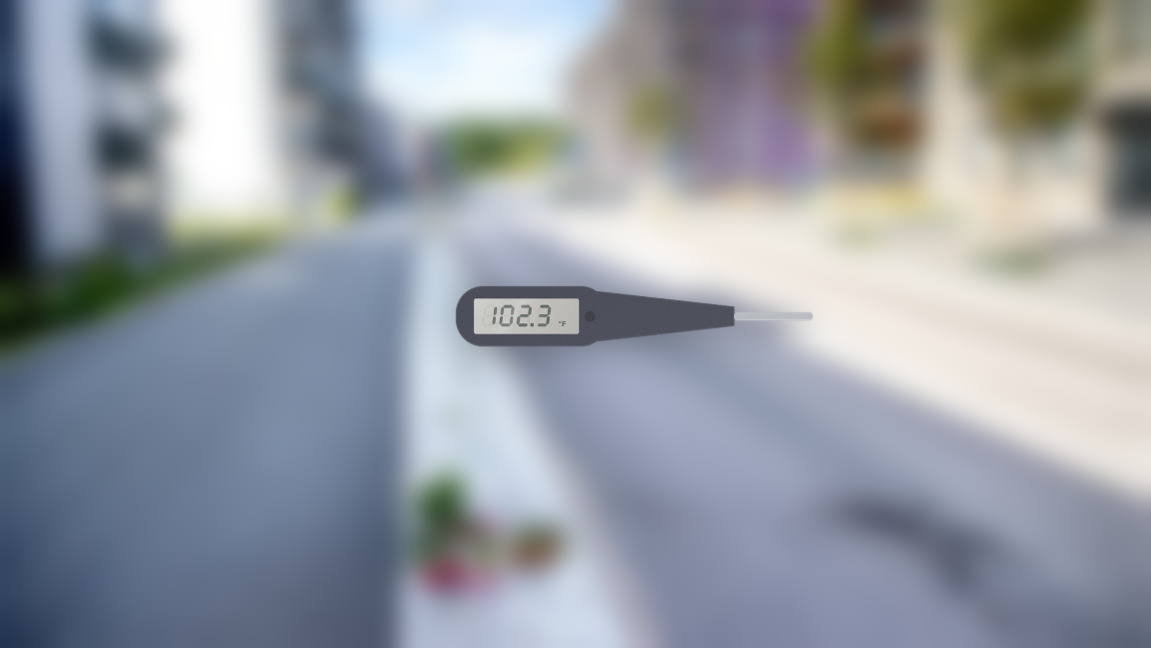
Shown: 102.3 °F
